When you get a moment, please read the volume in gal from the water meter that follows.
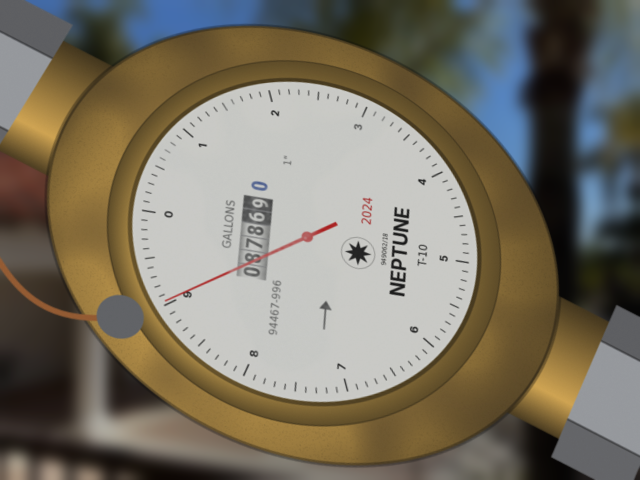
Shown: 878689.0 gal
